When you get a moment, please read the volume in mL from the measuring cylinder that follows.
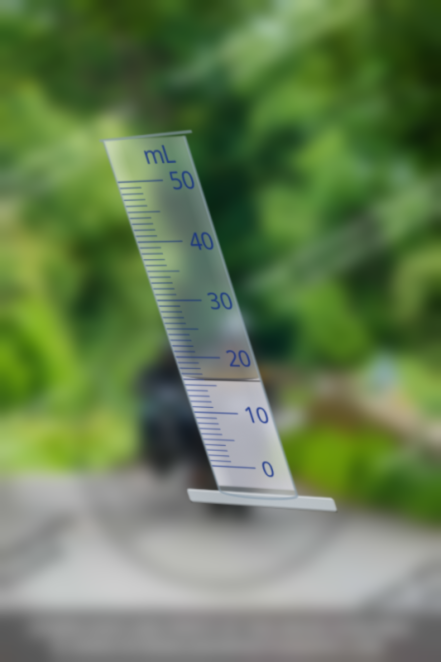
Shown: 16 mL
